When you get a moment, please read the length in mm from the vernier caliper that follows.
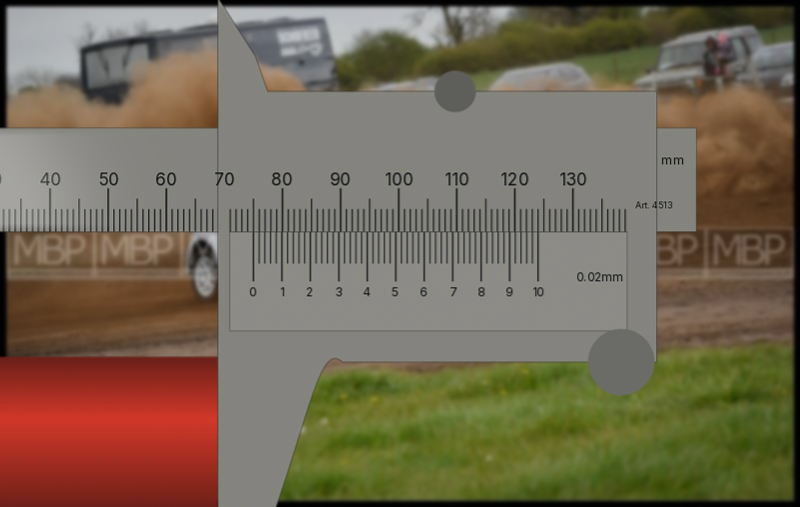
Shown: 75.0 mm
